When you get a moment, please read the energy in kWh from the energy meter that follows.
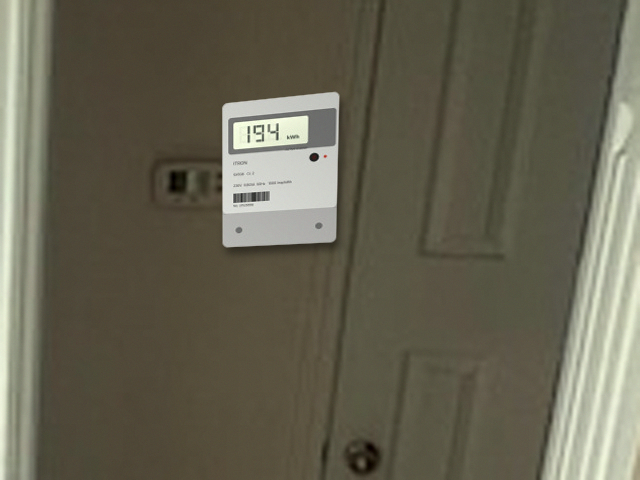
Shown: 194 kWh
